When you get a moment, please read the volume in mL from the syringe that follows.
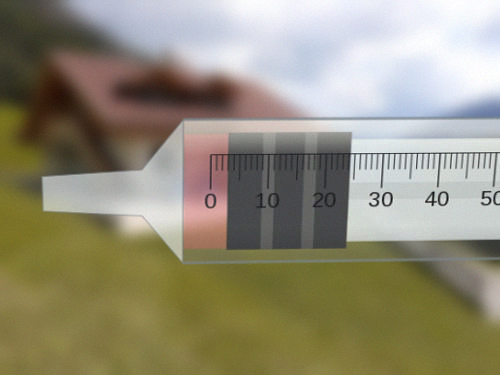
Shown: 3 mL
